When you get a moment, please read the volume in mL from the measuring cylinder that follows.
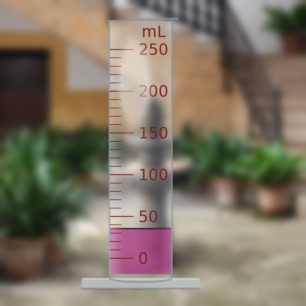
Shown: 35 mL
